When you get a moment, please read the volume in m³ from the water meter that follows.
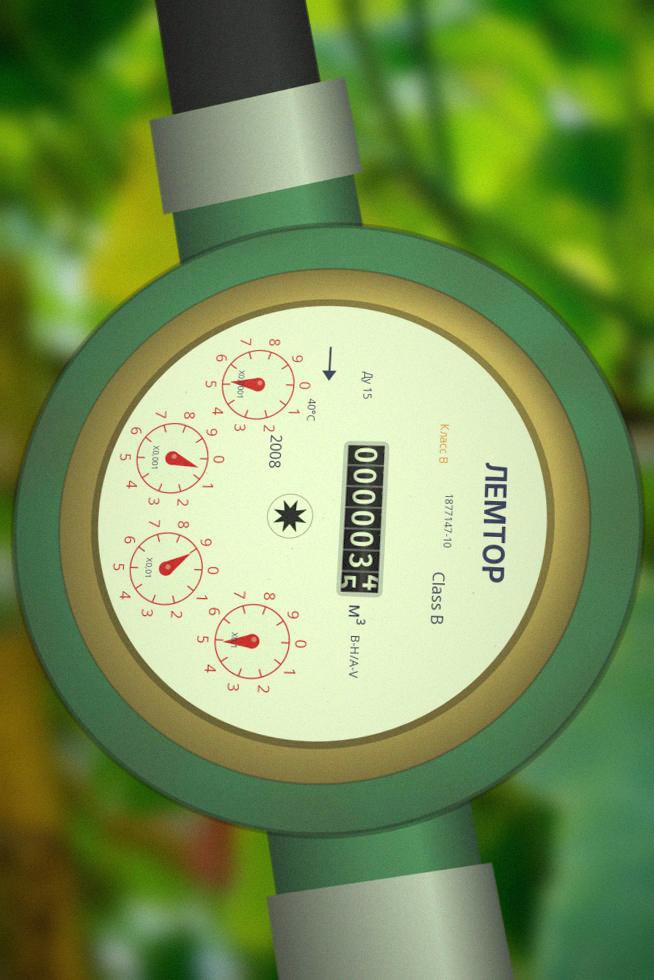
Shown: 34.4905 m³
